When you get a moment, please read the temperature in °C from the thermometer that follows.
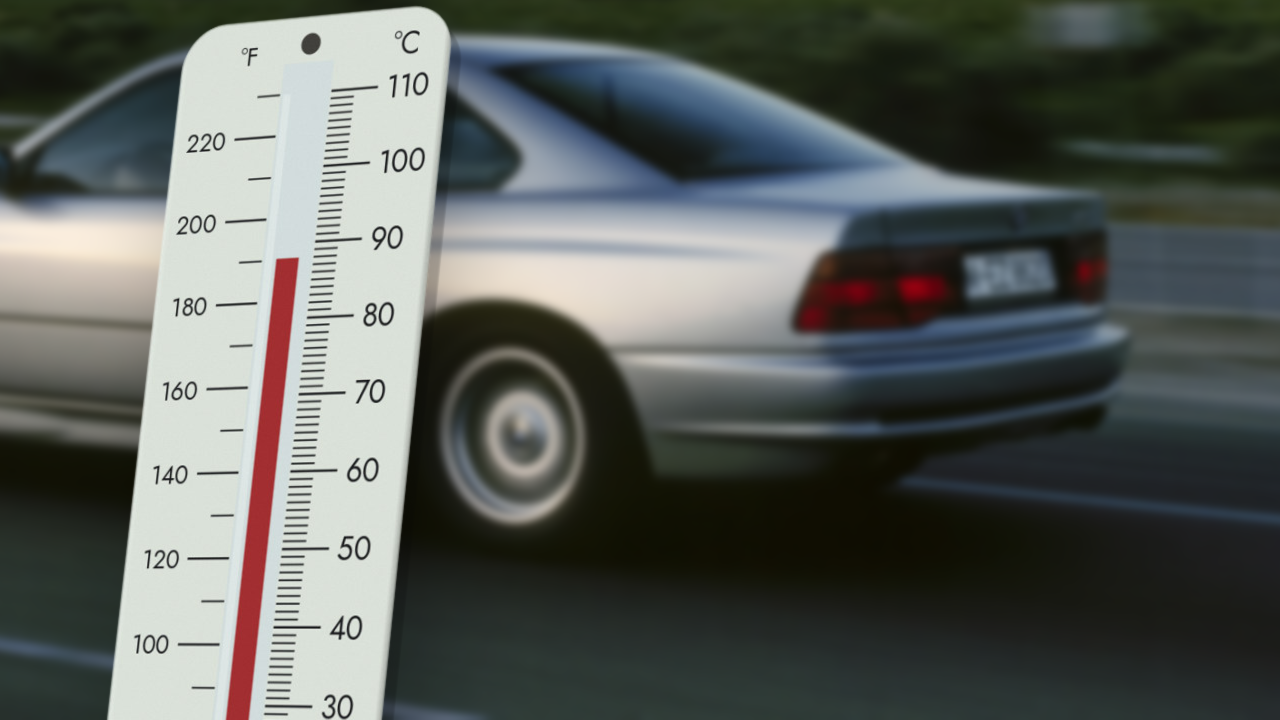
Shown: 88 °C
